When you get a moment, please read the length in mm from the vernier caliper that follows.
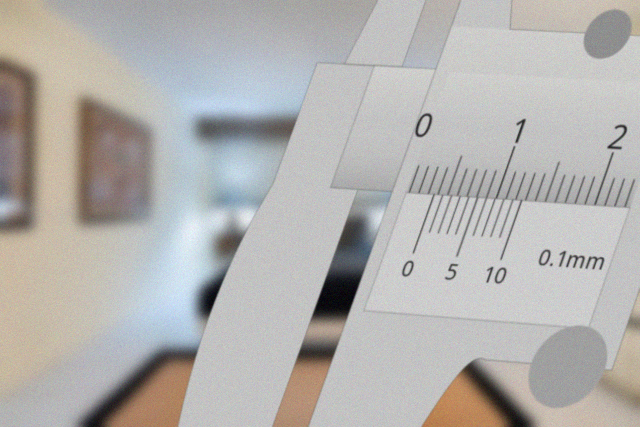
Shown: 3.6 mm
